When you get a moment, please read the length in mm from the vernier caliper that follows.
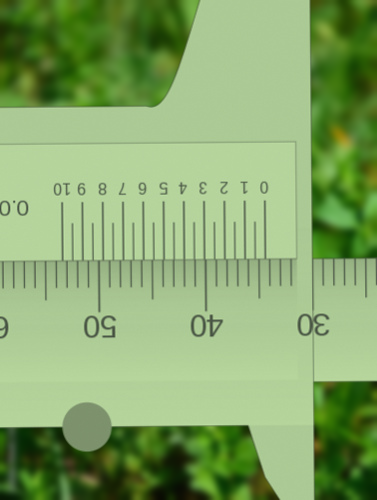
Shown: 34.4 mm
